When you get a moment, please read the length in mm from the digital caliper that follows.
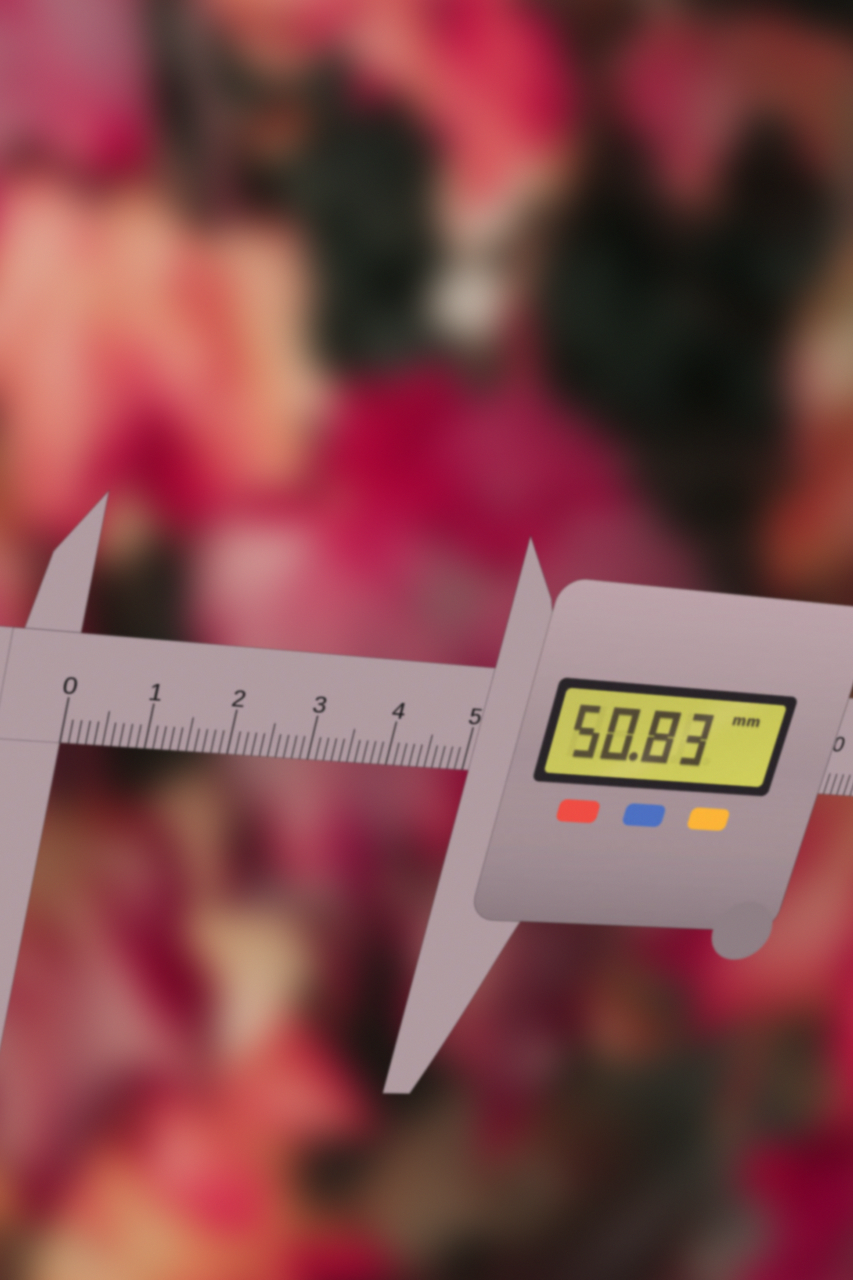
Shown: 50.83 mm
